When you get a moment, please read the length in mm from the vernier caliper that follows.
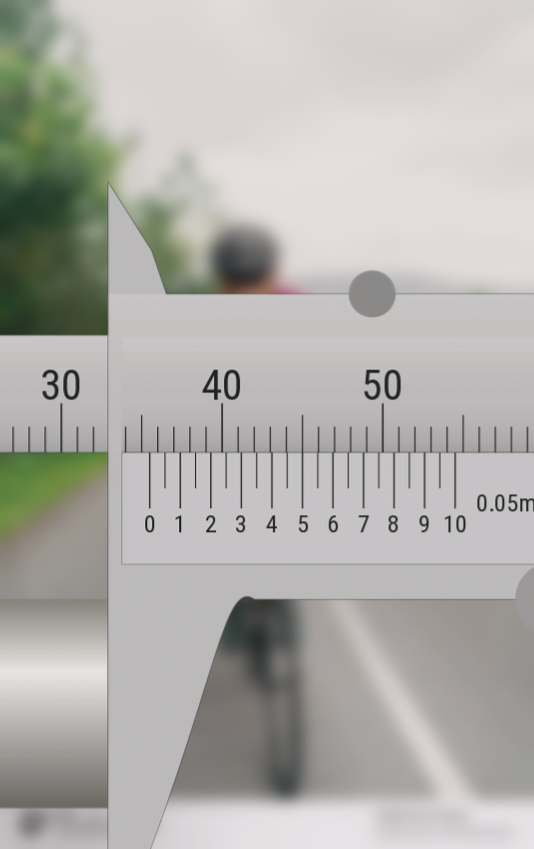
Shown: 35.5 mm
